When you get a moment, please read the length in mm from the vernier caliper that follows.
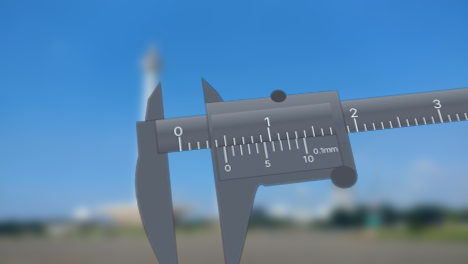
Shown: 4.8 mm
